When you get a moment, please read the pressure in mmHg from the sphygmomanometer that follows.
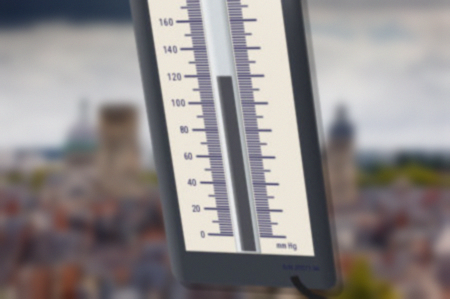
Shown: 120 mmHg
